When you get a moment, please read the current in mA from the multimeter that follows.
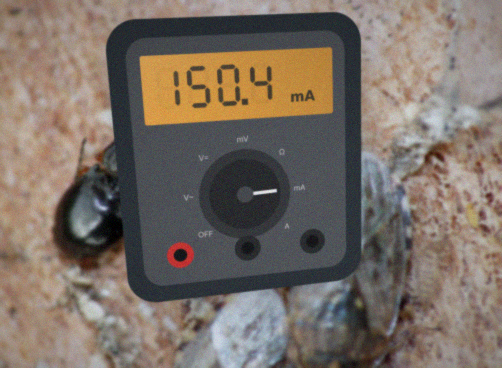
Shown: 150.4 mA
